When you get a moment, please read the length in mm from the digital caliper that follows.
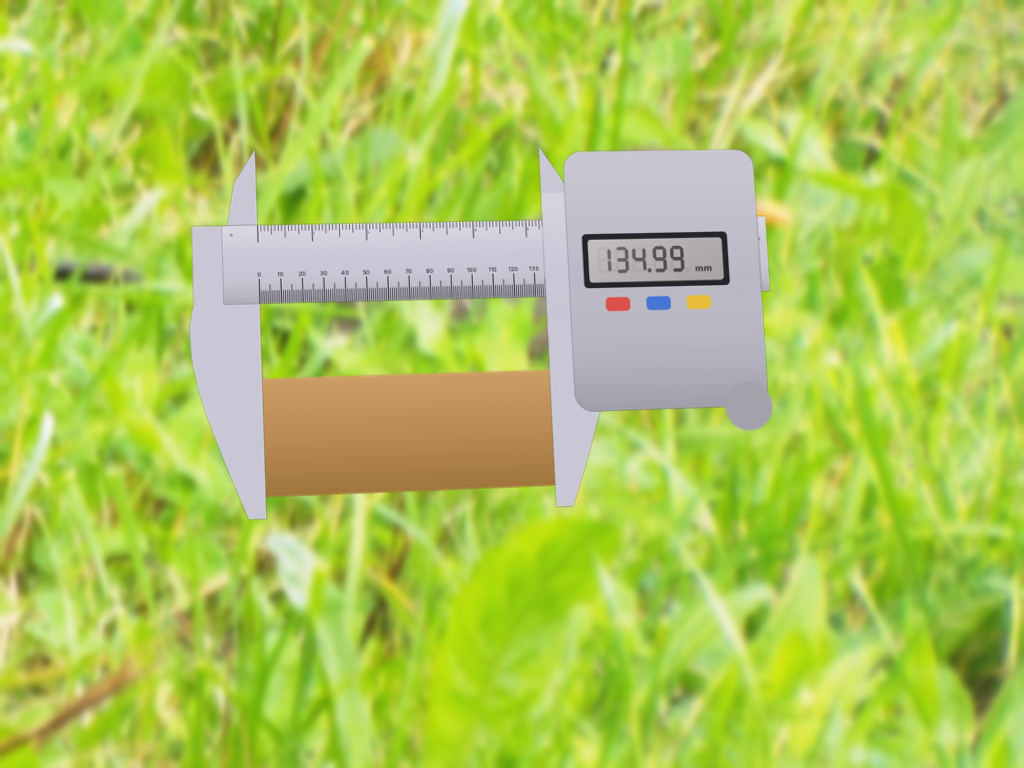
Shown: 134.99 mm
